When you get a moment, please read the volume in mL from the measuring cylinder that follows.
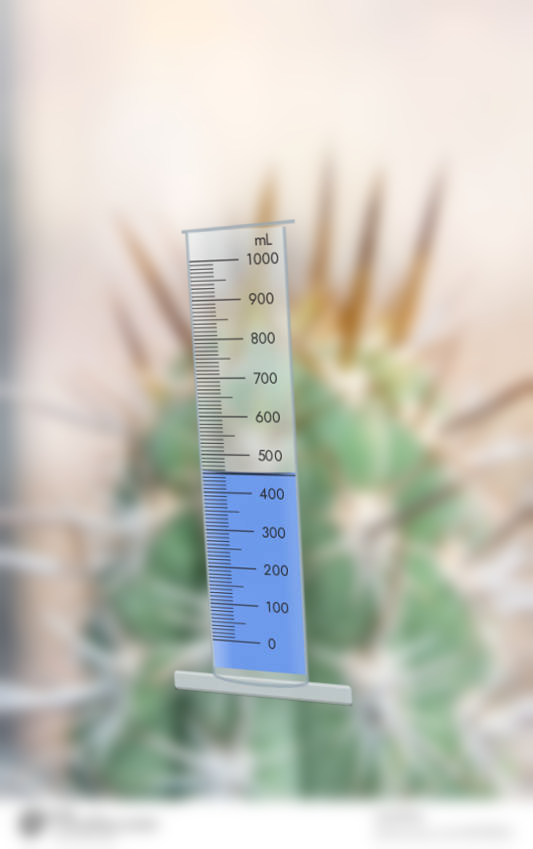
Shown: 450 mL
